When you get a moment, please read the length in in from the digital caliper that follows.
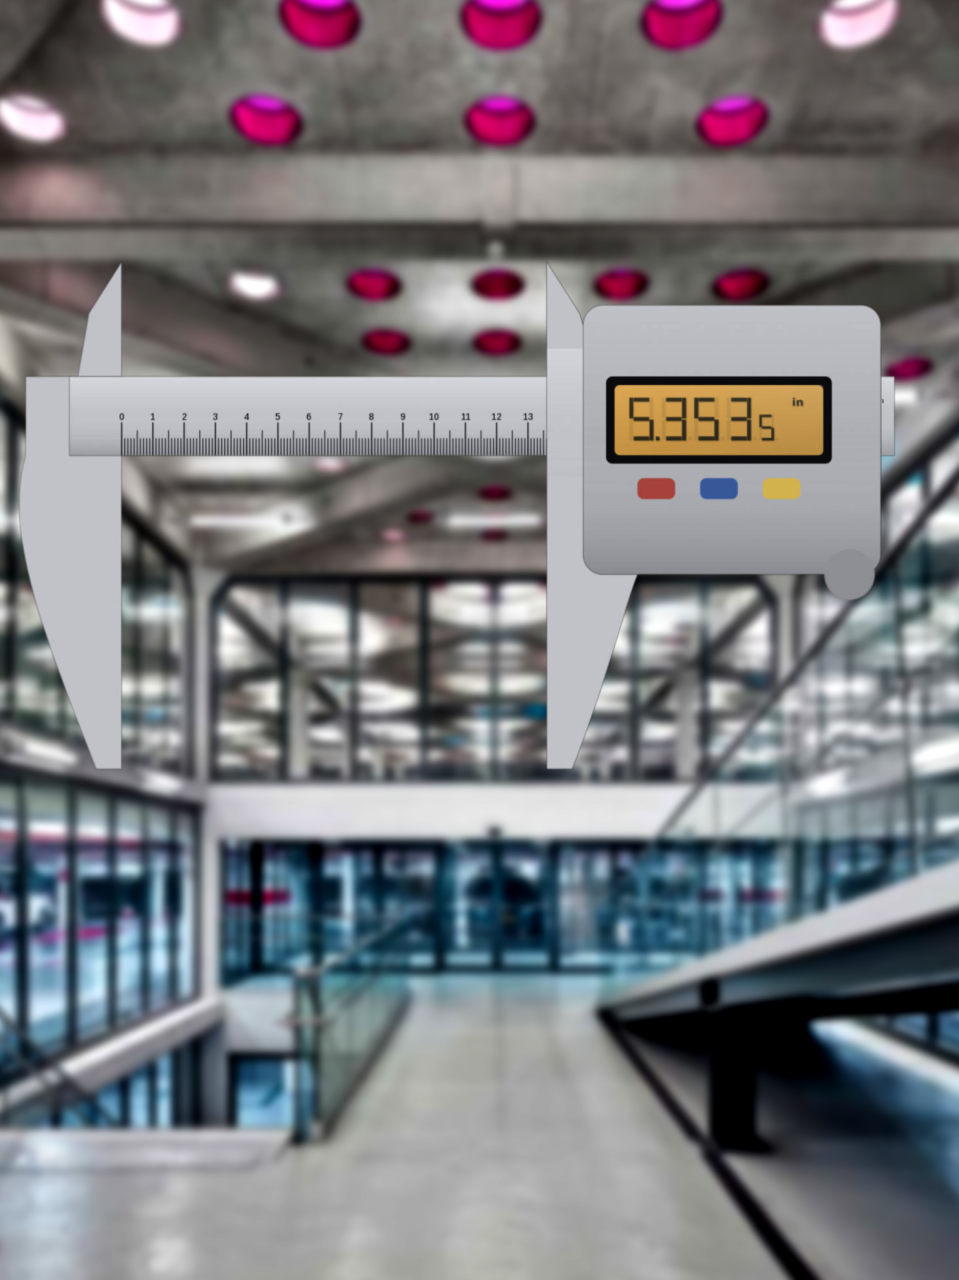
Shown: 5.3535 in
